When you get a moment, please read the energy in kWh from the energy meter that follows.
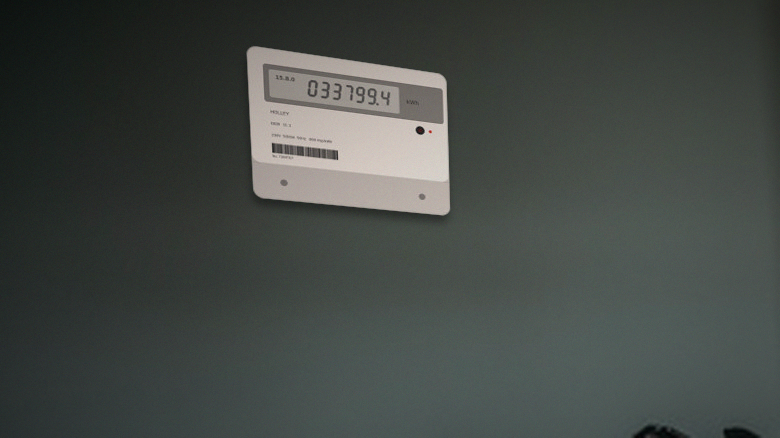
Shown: 33799.4 kWh
